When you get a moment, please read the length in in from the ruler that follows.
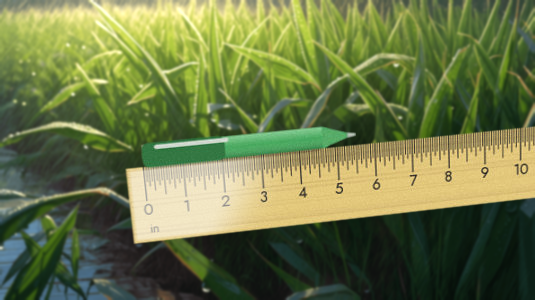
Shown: 5.5 in
